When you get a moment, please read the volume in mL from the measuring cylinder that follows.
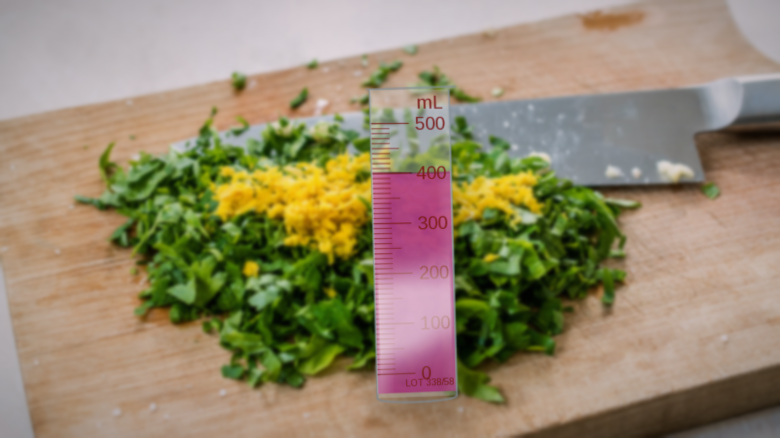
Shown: 400 mL
